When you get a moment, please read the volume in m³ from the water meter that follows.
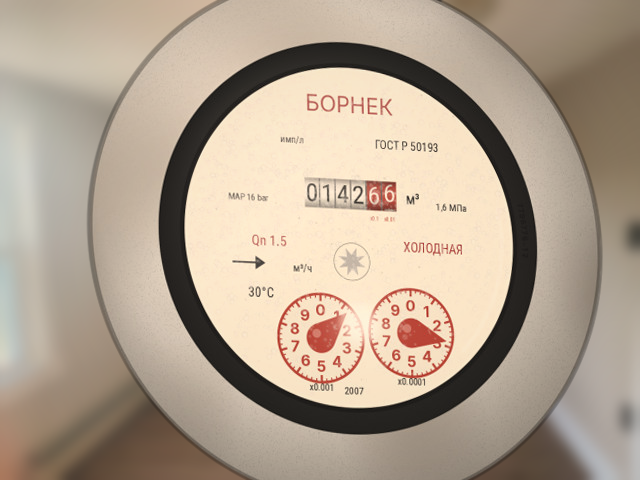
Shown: 142.6612 m³
